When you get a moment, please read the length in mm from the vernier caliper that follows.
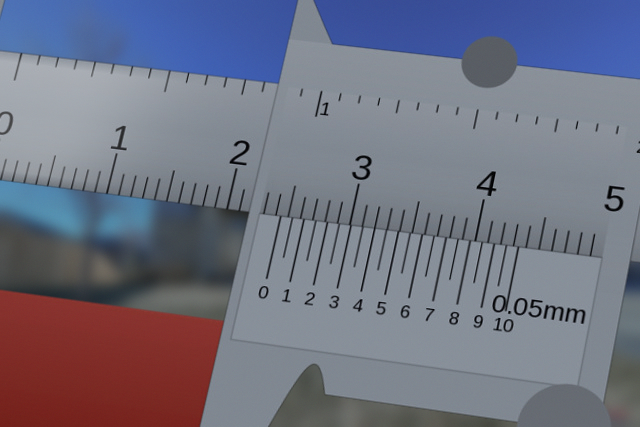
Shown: 24.4 mm
